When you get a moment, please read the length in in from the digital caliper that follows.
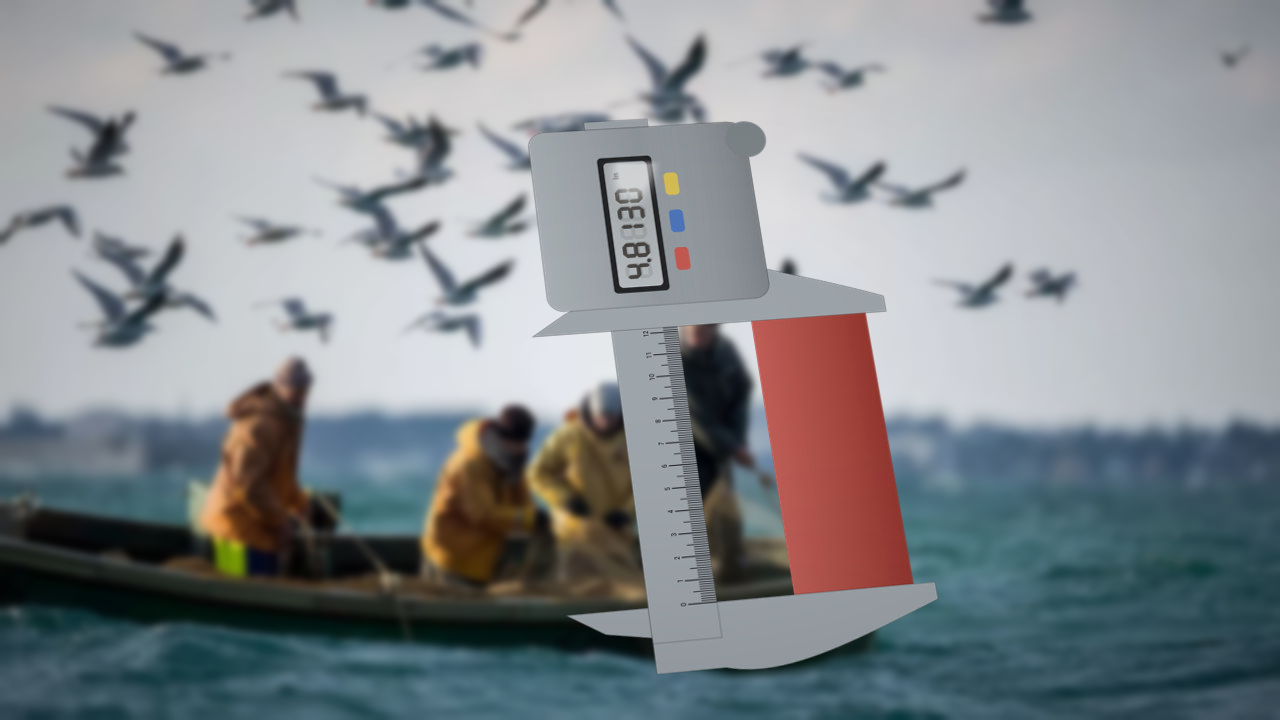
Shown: 4.8130 in
